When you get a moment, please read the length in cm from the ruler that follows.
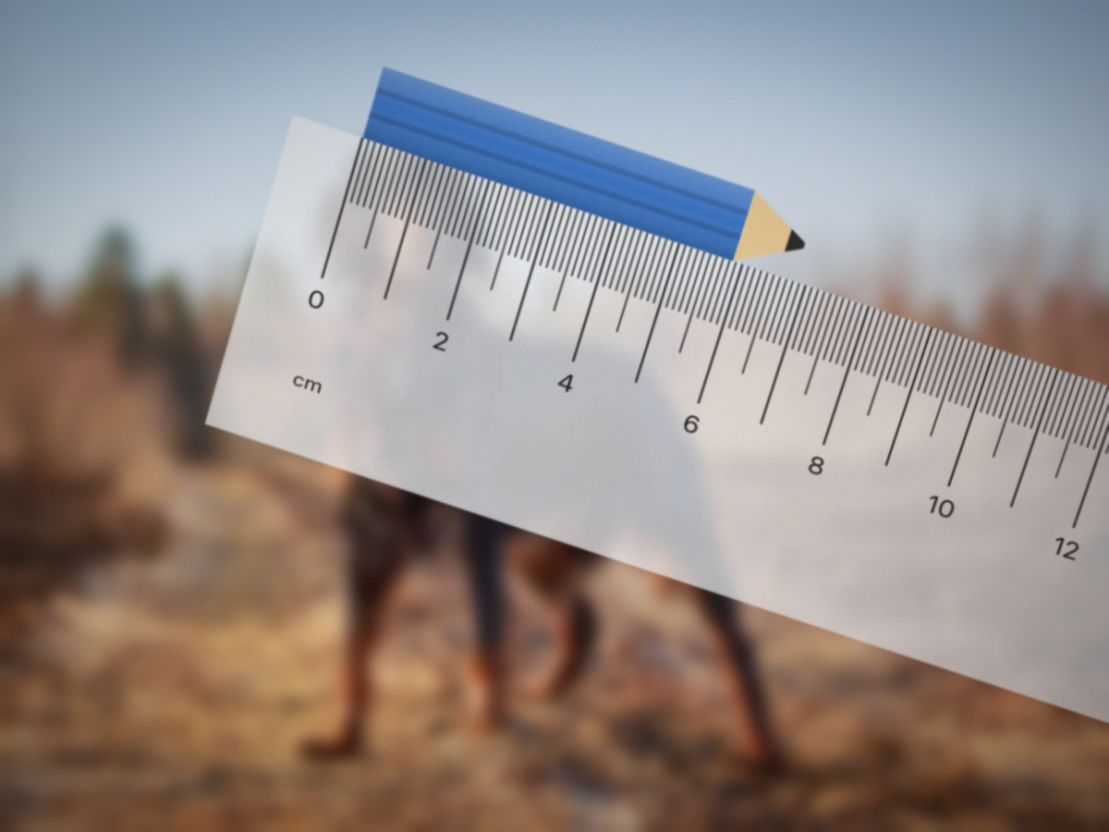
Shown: 6.8 cm
